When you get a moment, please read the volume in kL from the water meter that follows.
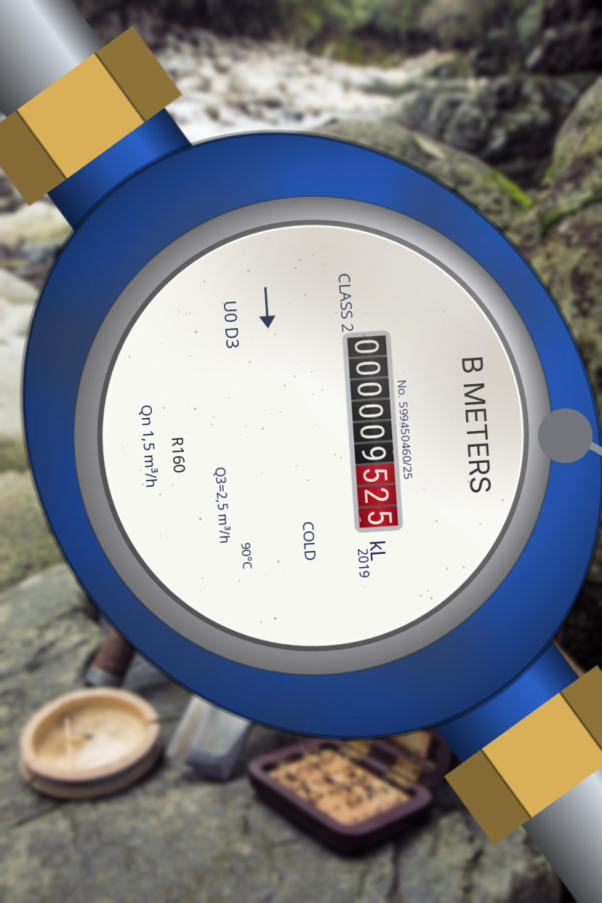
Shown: 9.525 kL
